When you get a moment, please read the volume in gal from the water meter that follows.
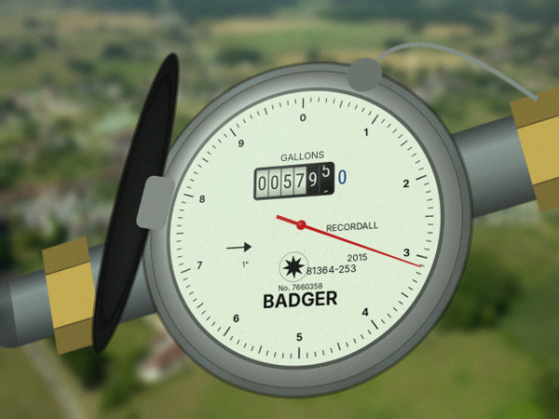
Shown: 57953.1 gal
